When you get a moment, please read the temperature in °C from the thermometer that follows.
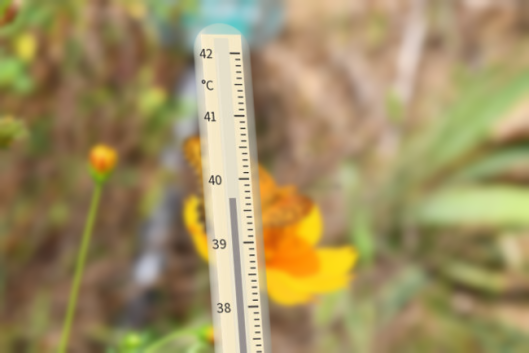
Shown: 39.7 °C
